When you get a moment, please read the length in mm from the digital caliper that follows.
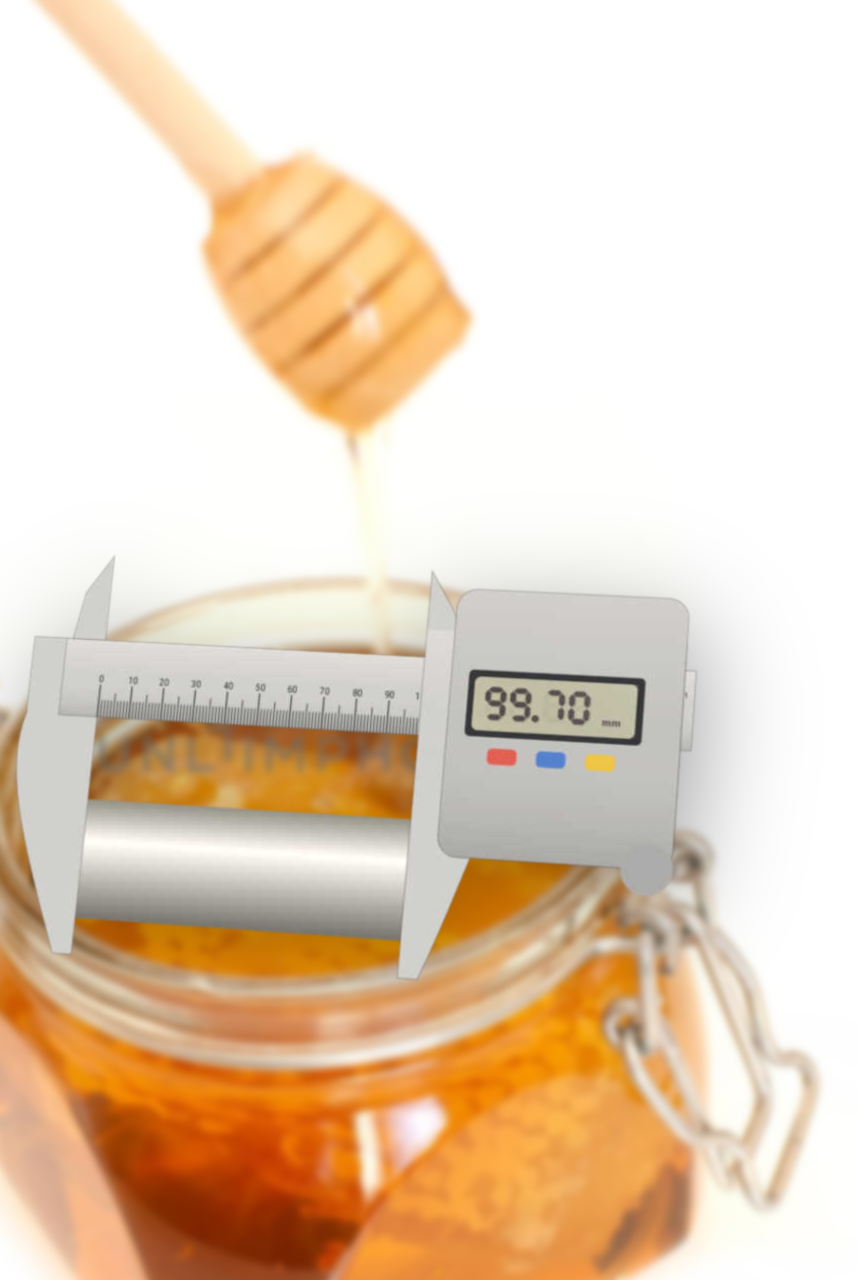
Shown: 99.70 mm
